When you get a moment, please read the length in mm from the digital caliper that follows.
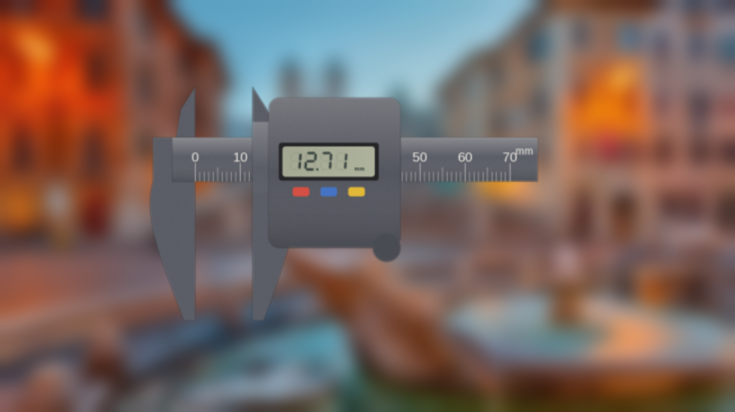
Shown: 12.71 mm
